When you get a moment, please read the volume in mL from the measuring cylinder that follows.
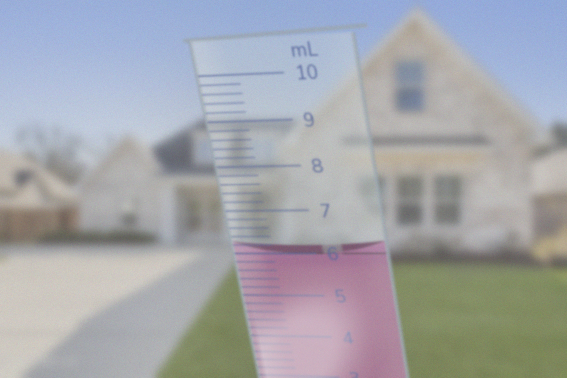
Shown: 6 mL
